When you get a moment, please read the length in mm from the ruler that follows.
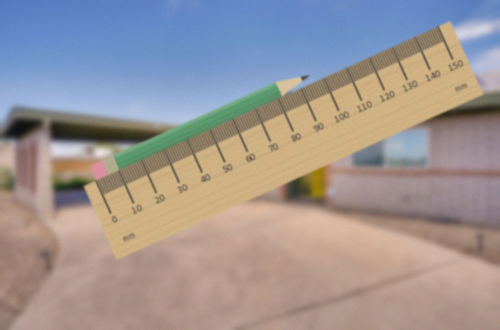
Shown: 95 mm
